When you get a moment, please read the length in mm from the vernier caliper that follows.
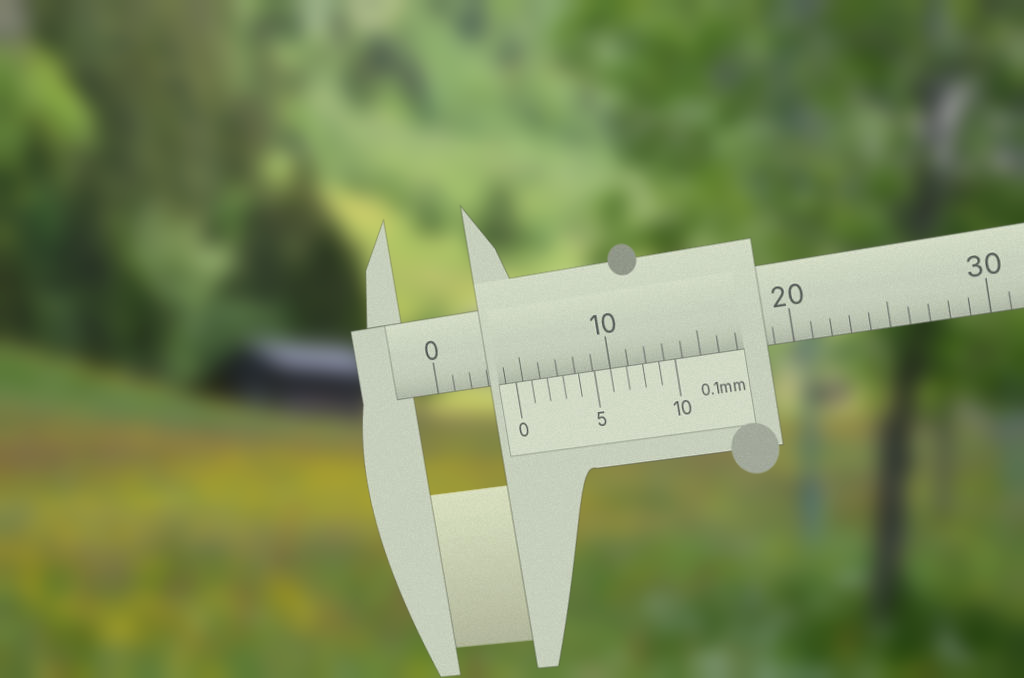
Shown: 4.6 mm
